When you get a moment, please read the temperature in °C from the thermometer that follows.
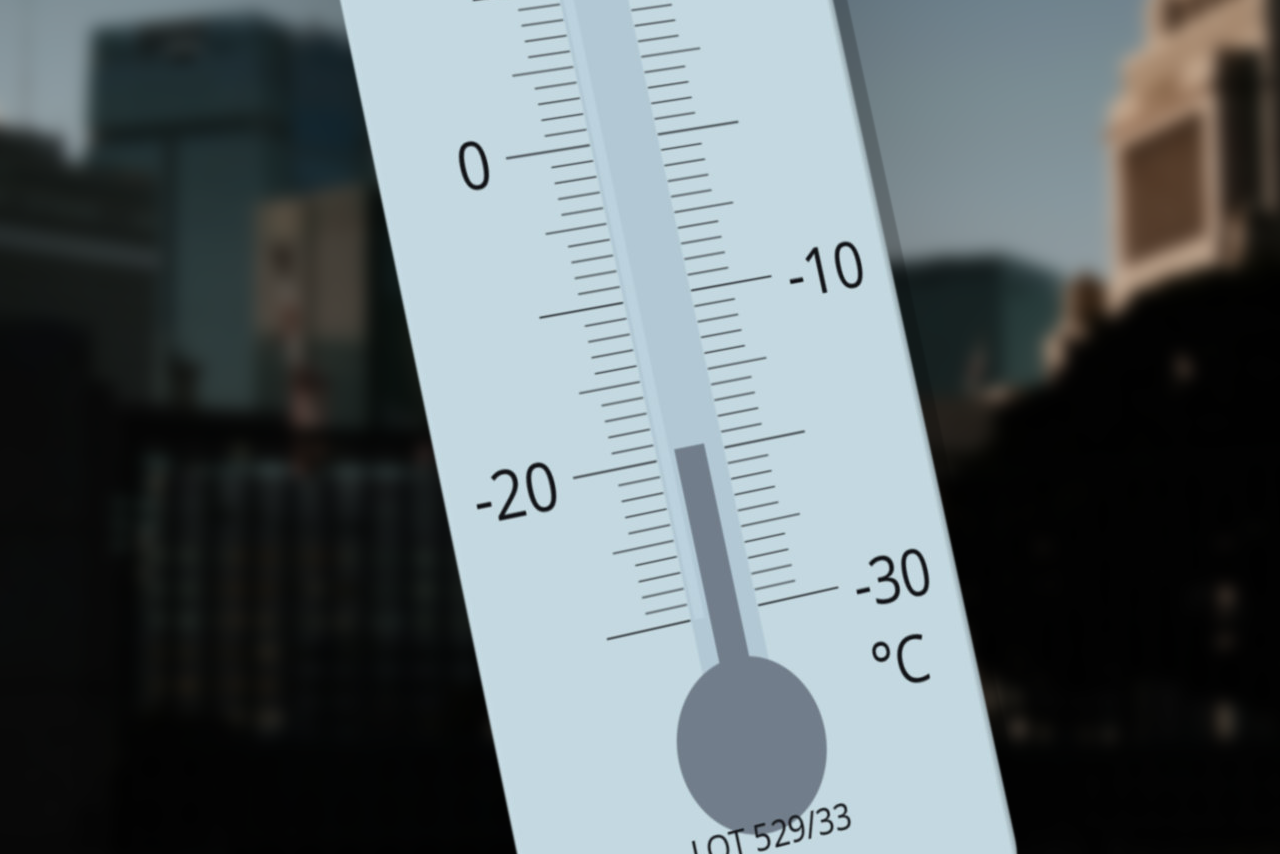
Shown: -19.5 °C
